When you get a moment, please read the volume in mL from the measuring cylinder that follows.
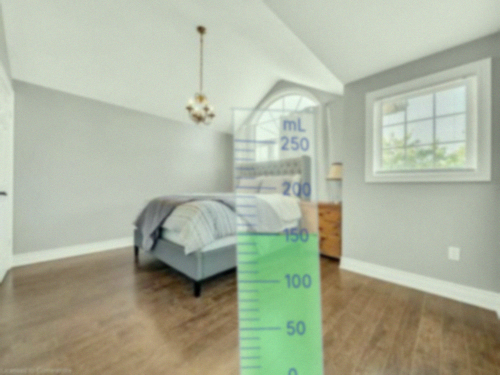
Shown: 150 mL
